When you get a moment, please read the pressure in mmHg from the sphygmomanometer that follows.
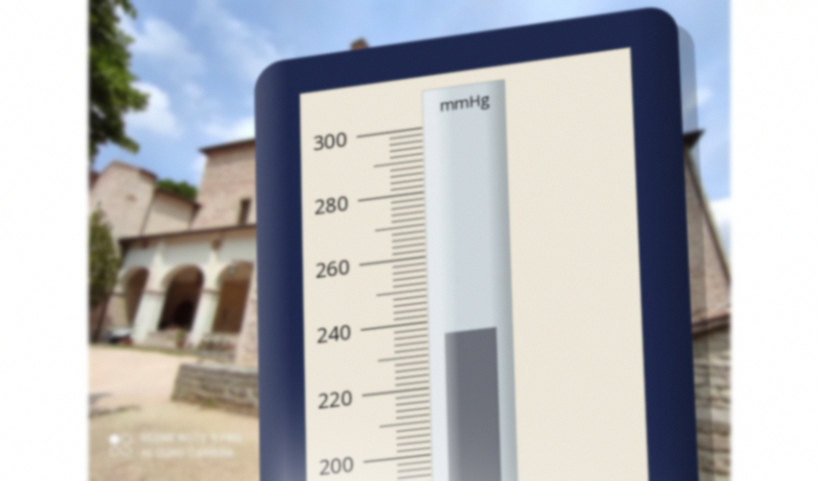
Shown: 236 mmHg
